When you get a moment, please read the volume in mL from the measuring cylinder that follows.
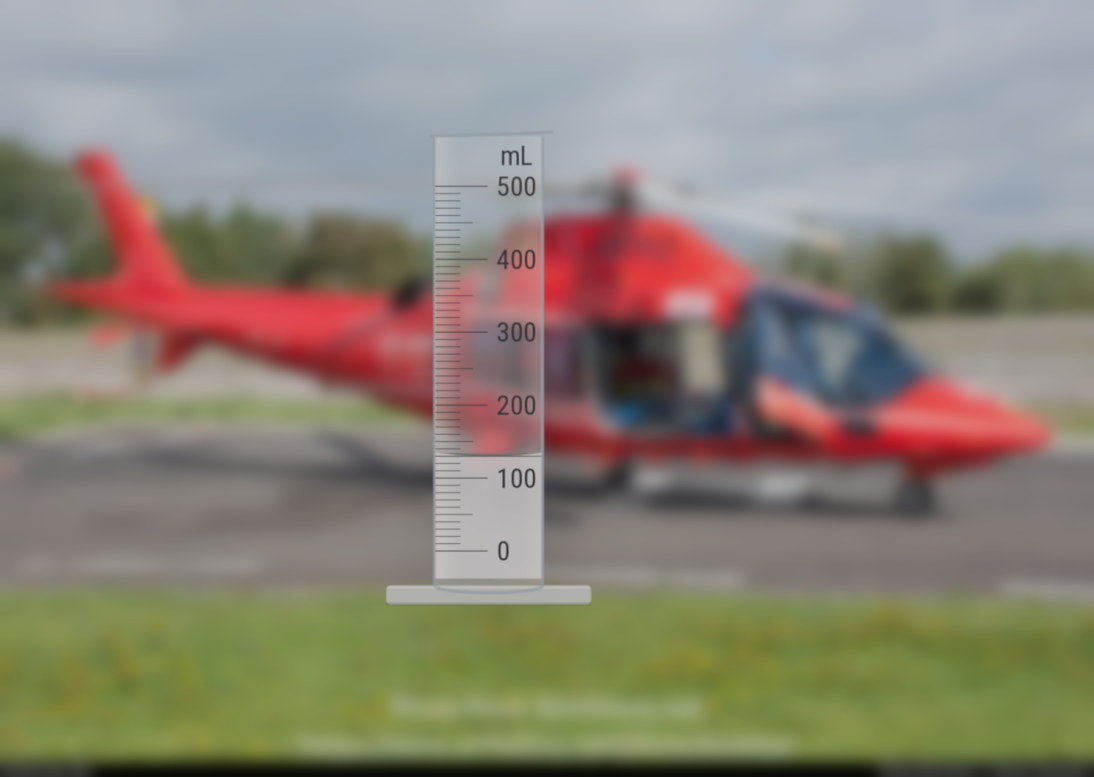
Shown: 130 mL
